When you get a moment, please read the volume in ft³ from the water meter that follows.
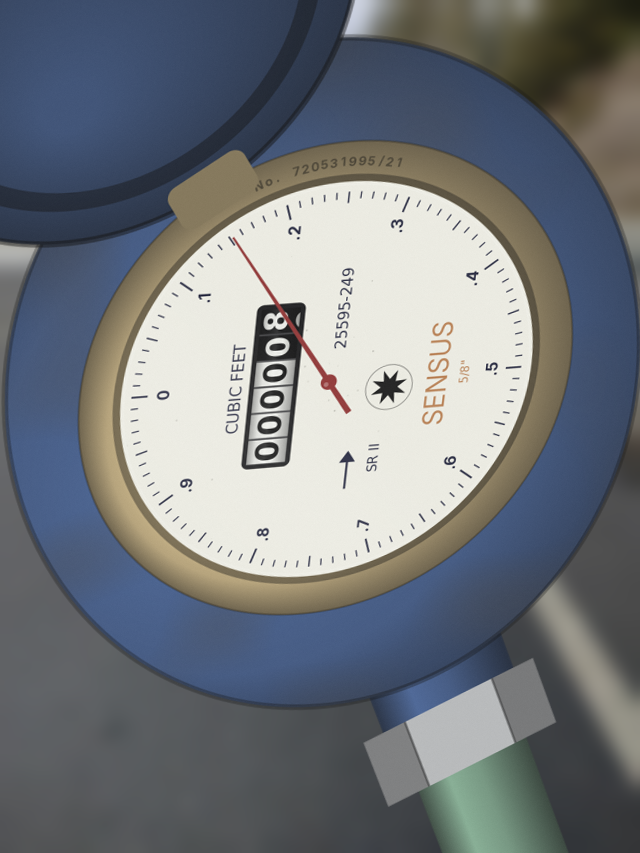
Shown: 8.15 ft³
